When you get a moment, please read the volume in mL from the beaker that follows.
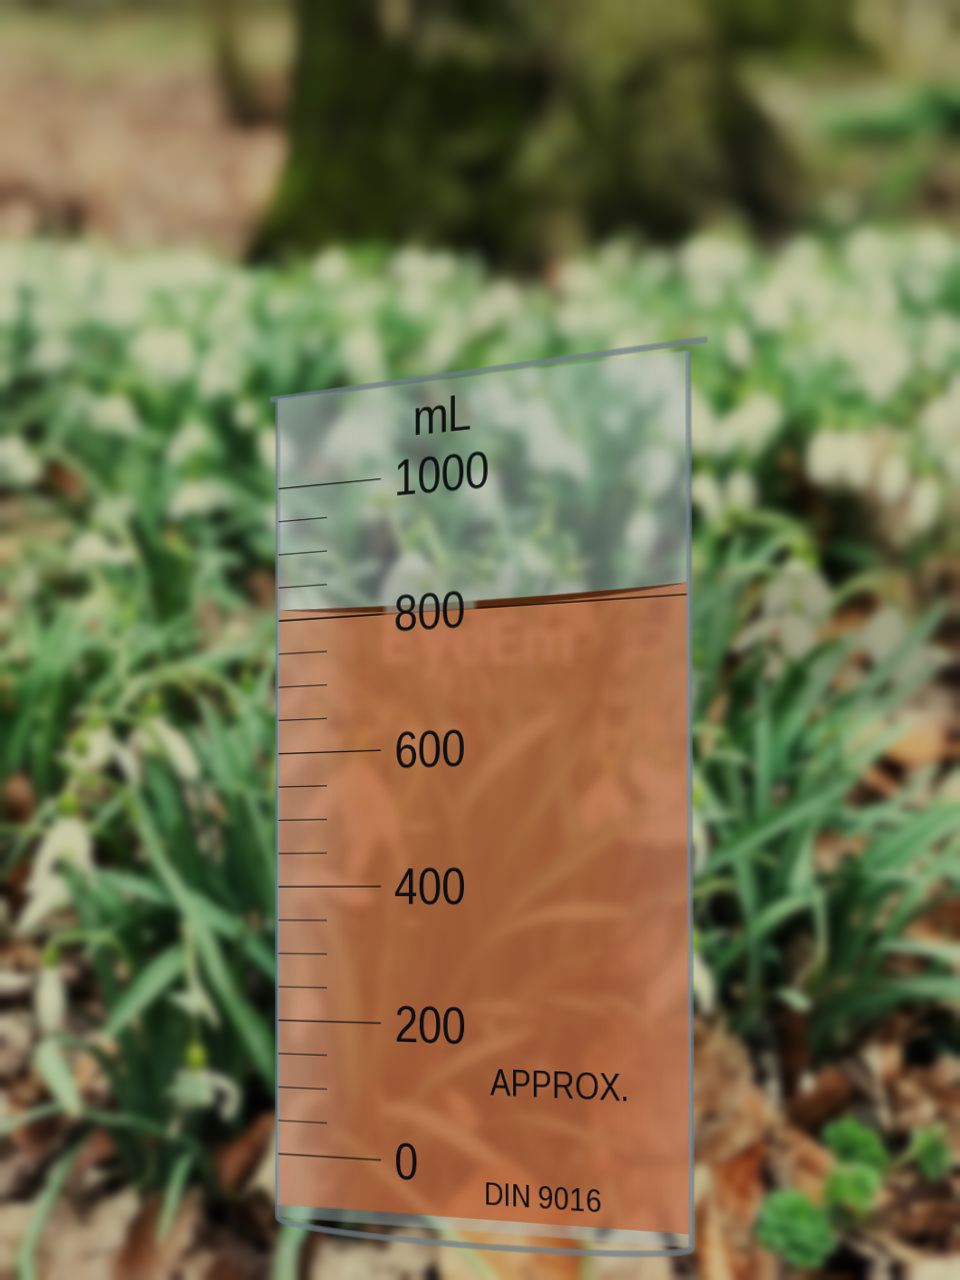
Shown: 800 mL
